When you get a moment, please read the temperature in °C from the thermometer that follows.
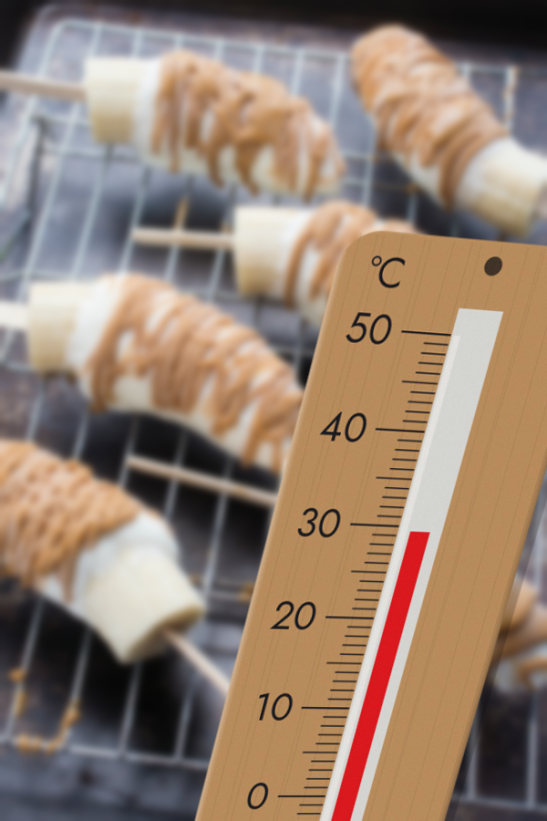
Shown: 29.5 °C
